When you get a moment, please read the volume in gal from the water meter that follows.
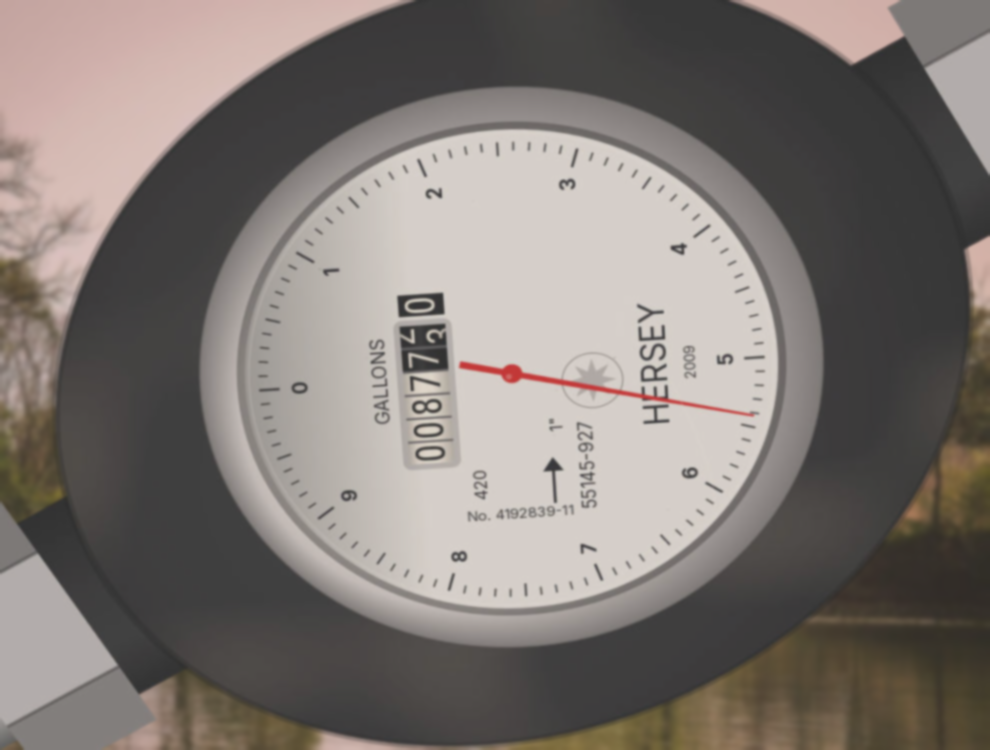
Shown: 87725.4 gal
